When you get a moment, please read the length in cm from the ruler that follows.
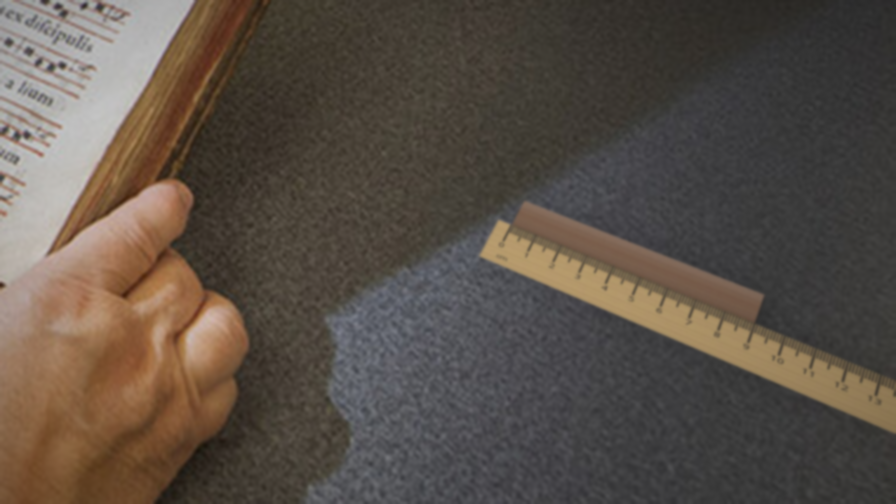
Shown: 9 cm
